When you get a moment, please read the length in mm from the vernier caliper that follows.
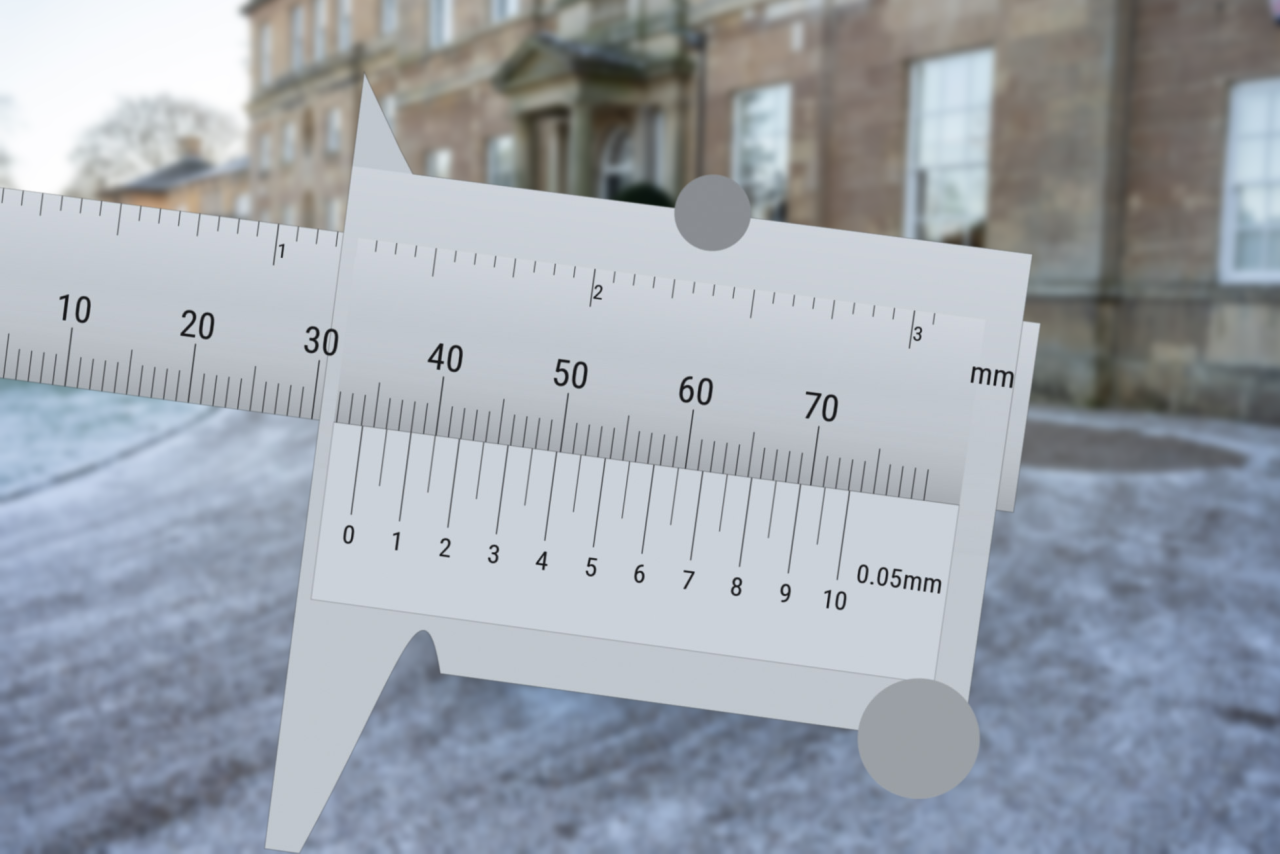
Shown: 34.1 mm
